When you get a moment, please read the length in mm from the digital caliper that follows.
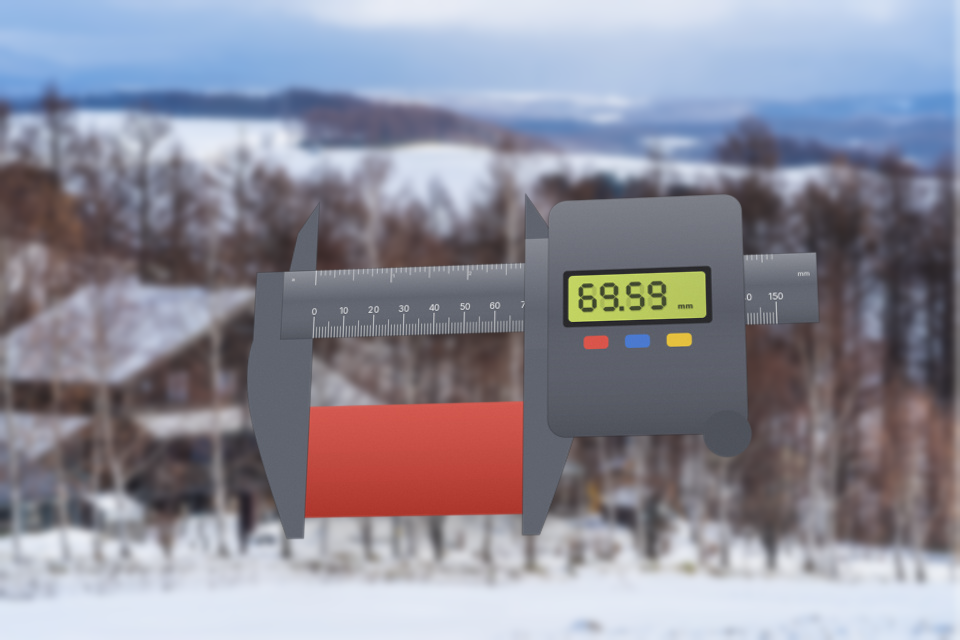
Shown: 69.59 mm
